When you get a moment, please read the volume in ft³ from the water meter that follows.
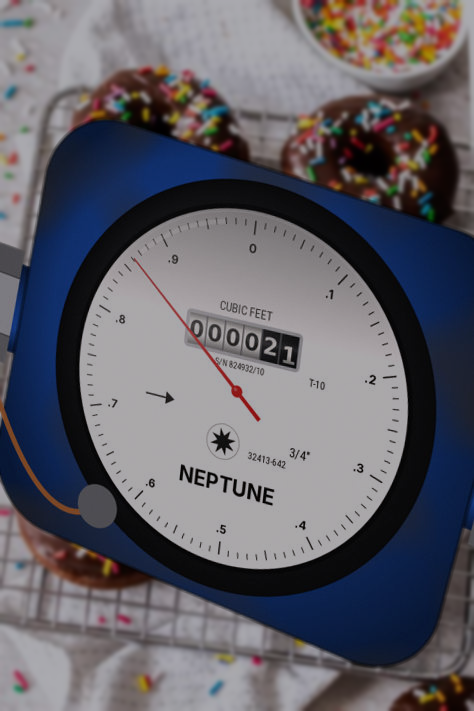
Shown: 20.86 ft³
